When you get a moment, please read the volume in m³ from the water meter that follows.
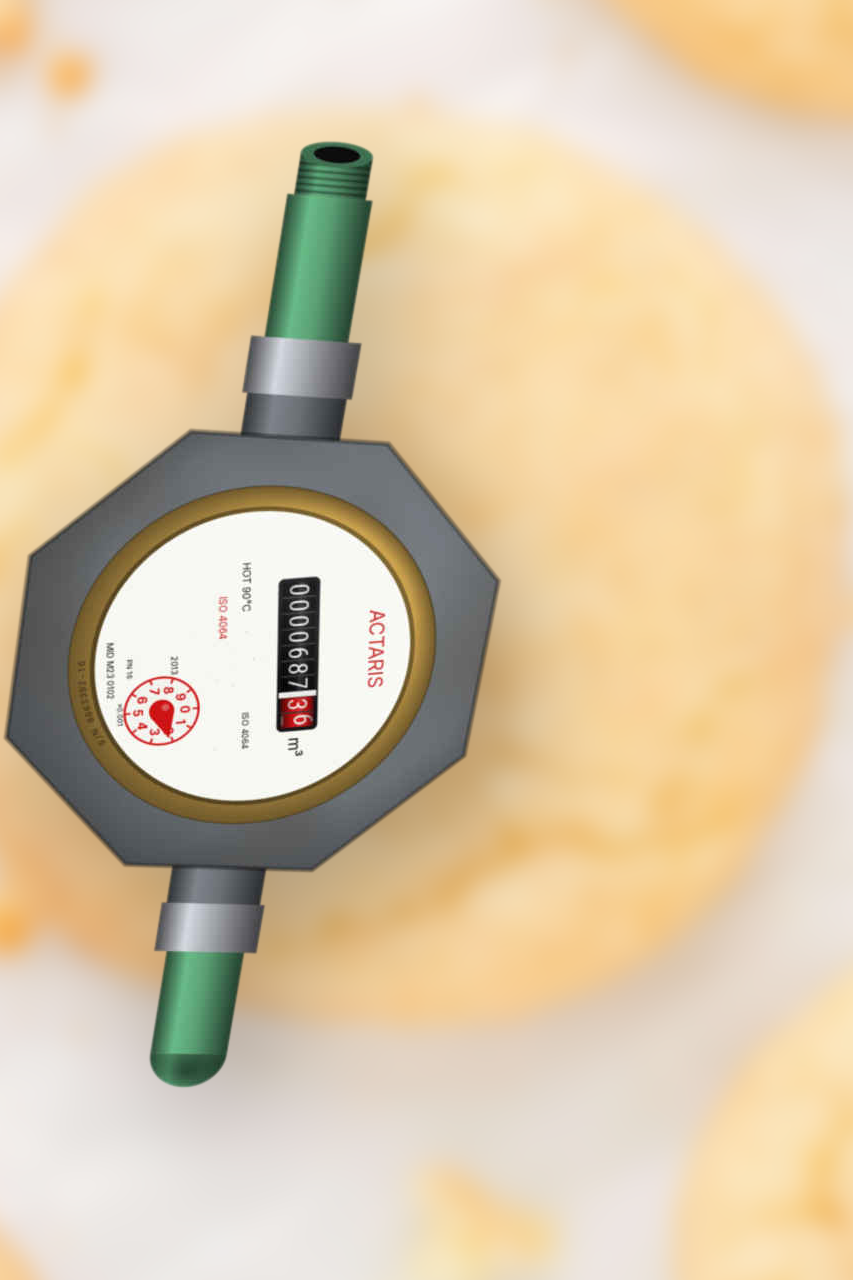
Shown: 687.362 m³
